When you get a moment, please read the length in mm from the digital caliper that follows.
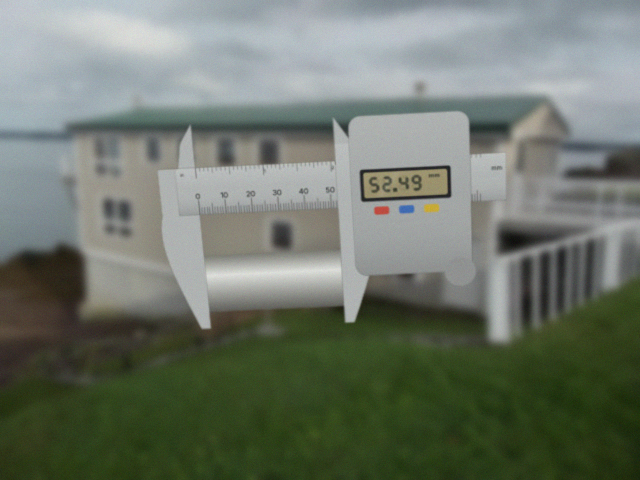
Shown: 52.49 mm
